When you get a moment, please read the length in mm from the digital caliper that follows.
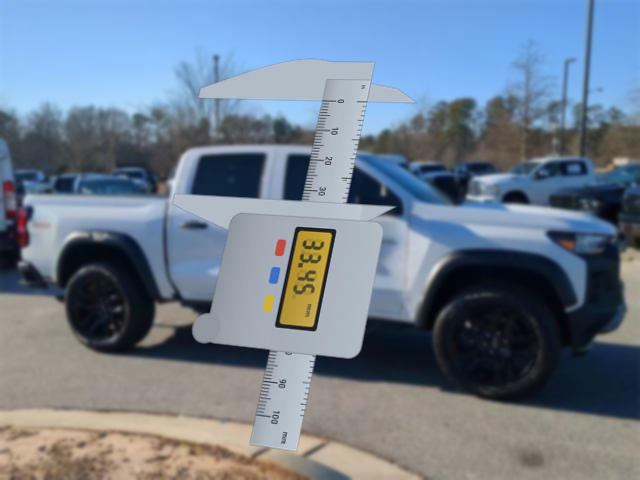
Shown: 33.45 mm
